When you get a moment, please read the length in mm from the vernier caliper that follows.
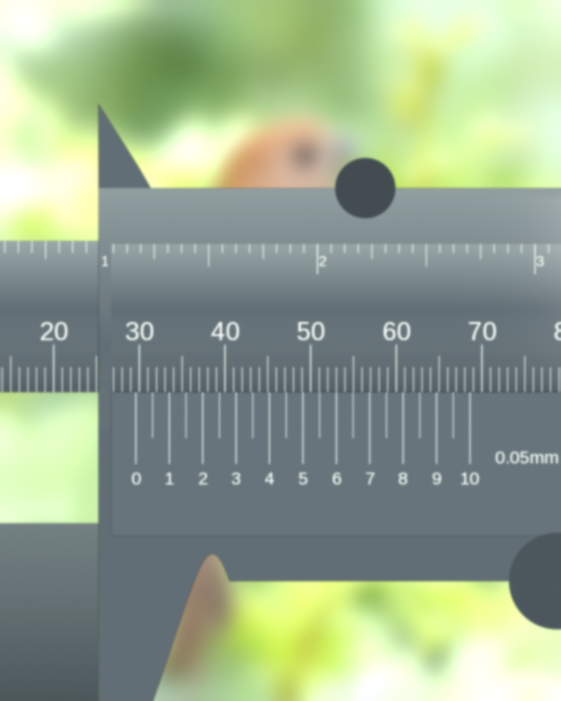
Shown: 29.6 mm
